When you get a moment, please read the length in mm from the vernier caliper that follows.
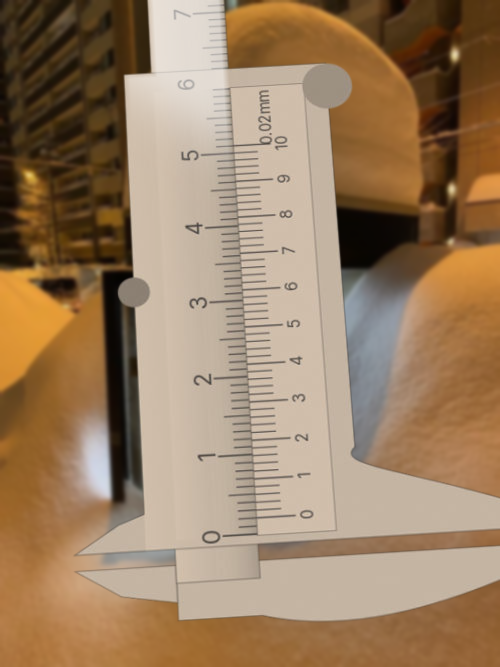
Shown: 2.0 mm
